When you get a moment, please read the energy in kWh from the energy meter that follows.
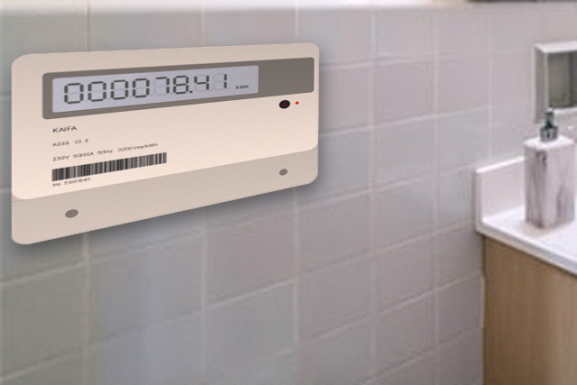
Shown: 78.41 kWh
